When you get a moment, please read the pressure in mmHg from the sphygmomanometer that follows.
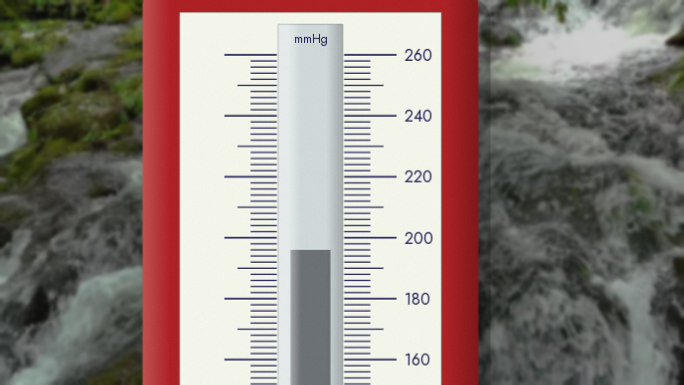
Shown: 196 mmHg
